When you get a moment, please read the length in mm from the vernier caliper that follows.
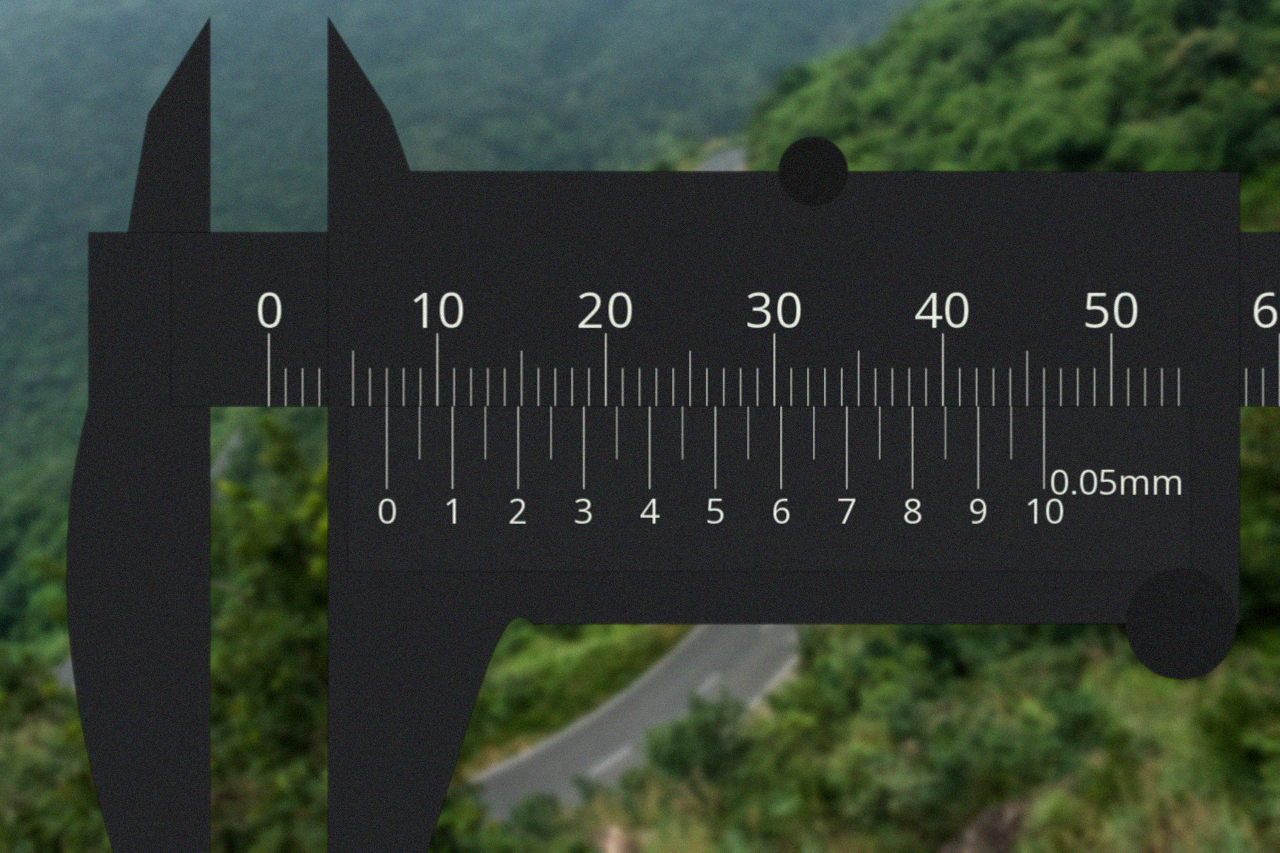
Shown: 7.0 mm
